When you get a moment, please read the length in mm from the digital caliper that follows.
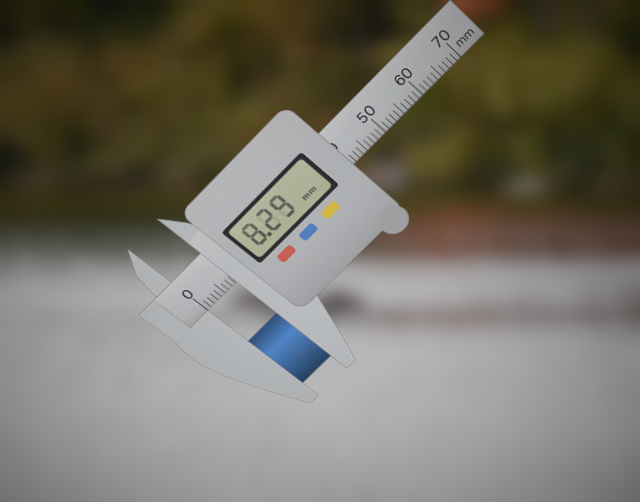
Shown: 8.29 mm
